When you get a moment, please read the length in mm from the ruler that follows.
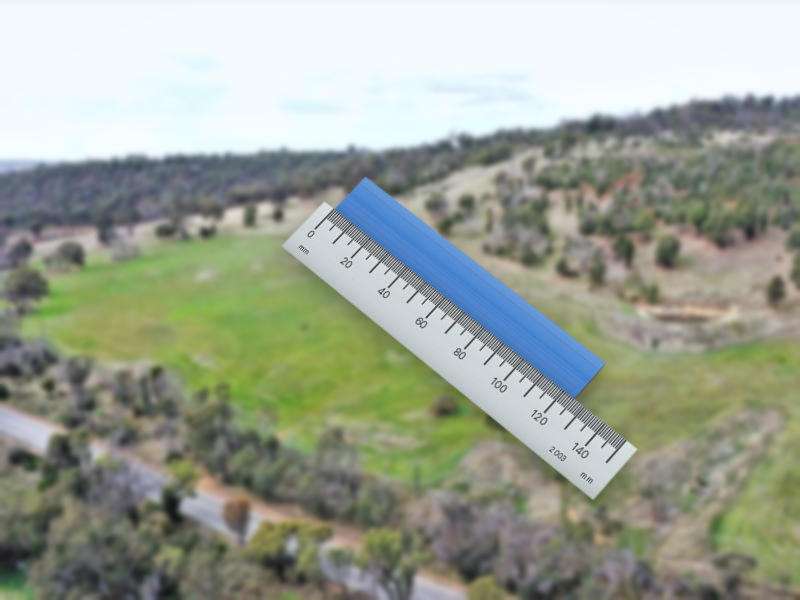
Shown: 125 mm
